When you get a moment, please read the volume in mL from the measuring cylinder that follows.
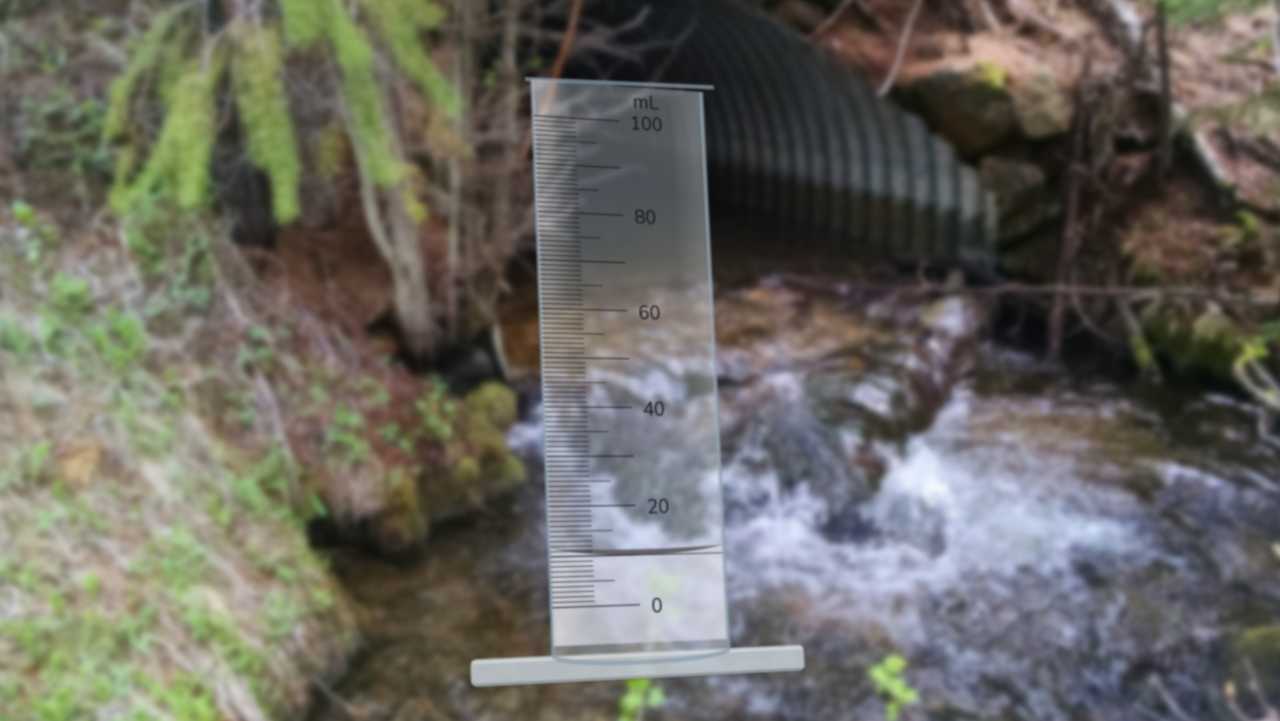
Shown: 10 mL
